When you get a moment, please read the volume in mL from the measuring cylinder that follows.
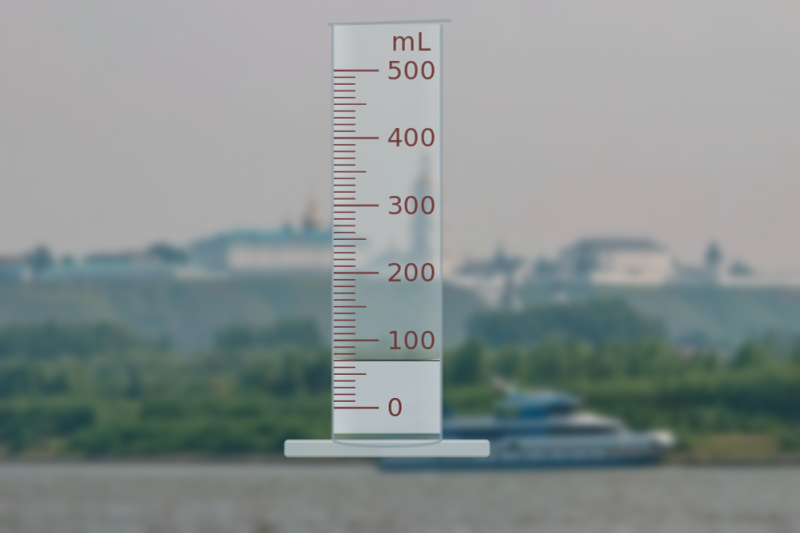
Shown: 70 mL
